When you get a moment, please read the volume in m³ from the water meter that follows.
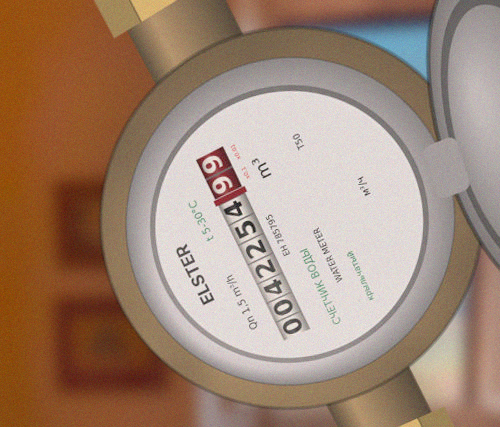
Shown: 42254.99 m³
